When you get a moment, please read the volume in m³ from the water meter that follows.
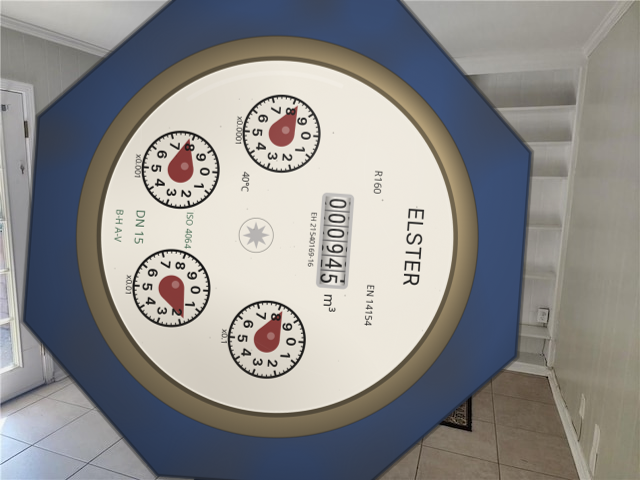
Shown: 944.8178 m³
